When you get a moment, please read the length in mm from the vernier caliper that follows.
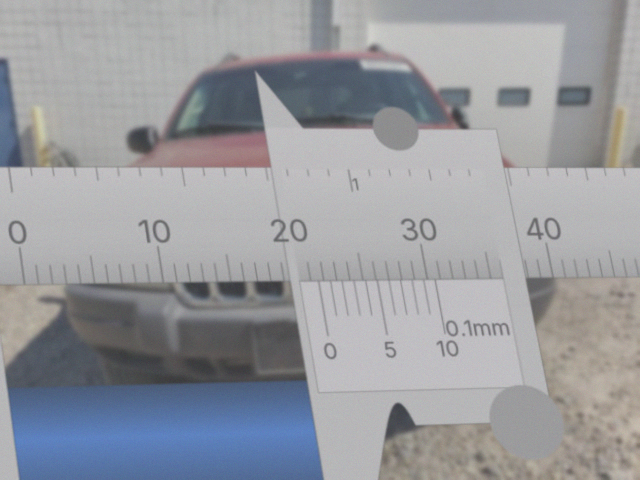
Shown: 21.6 mm
